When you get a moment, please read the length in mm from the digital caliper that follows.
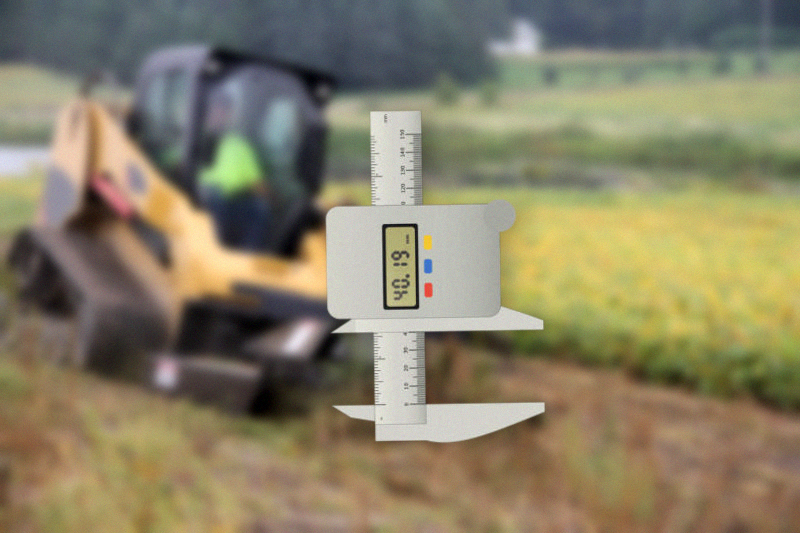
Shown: 40.19 mm
